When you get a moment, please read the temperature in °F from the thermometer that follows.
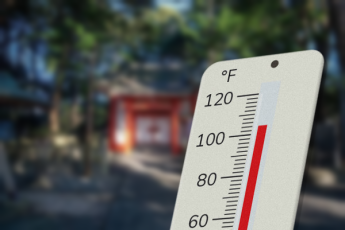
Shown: 104 °F
